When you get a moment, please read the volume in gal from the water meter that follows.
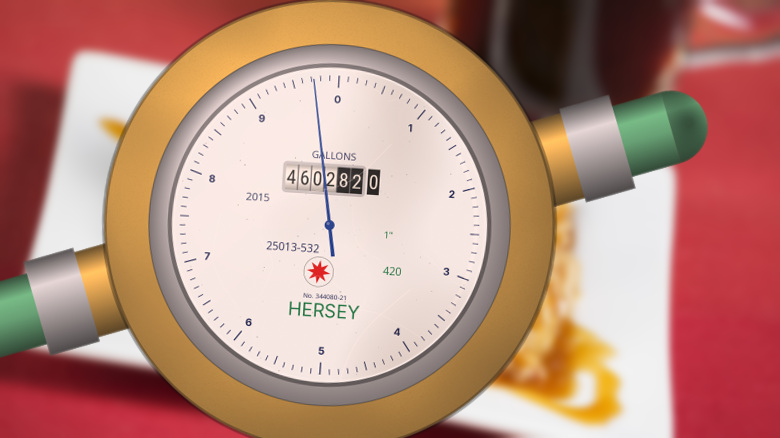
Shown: 4602819.7 gal
